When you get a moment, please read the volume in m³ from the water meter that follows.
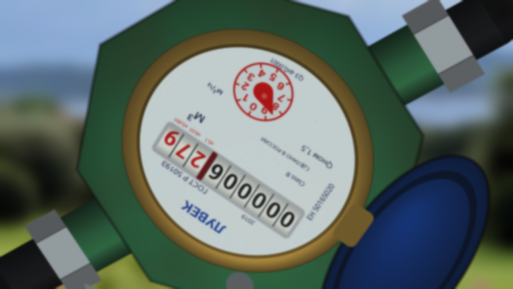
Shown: 6.2788 m³
